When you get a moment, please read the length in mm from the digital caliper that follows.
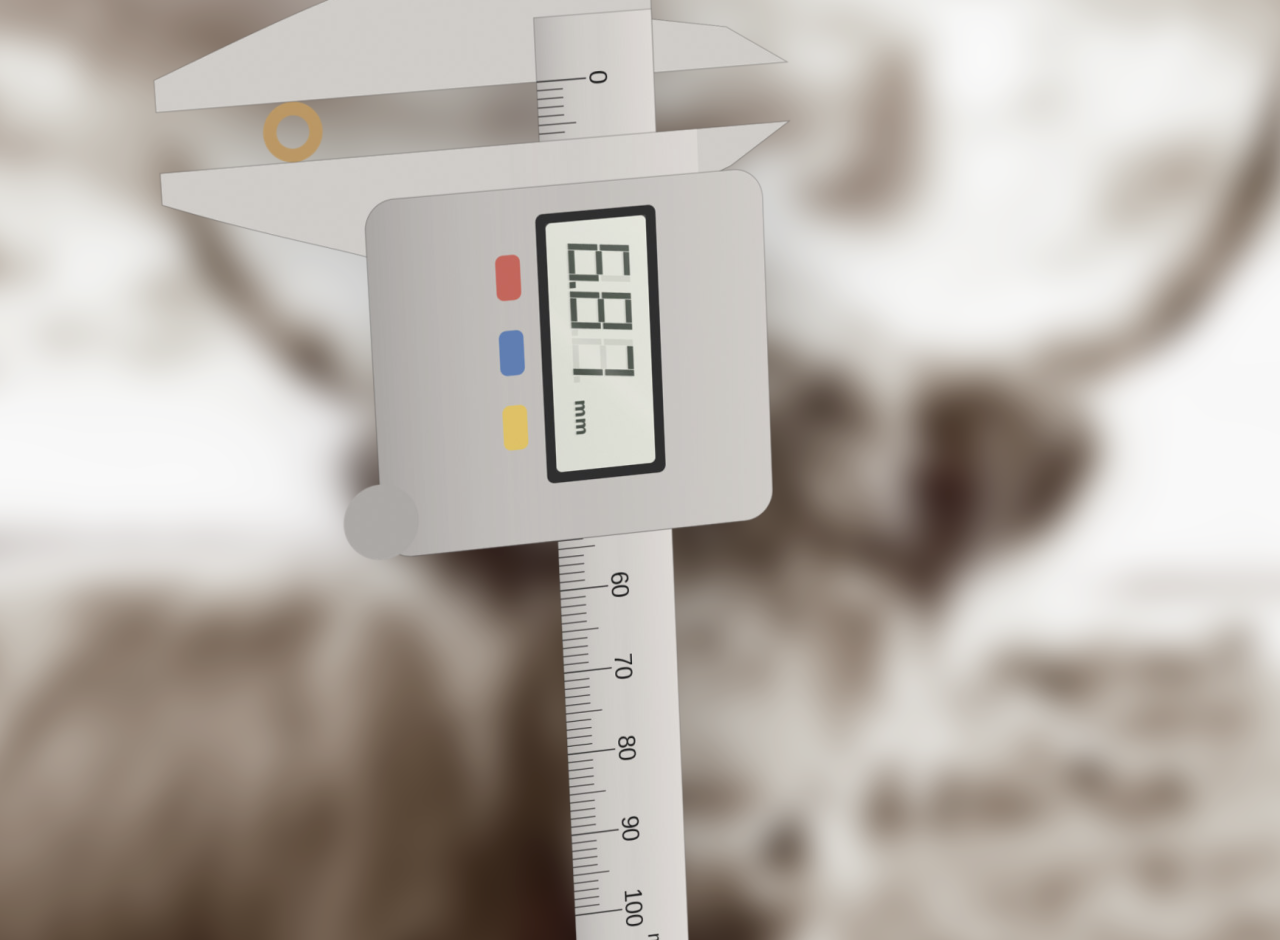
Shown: 6.87 mm
